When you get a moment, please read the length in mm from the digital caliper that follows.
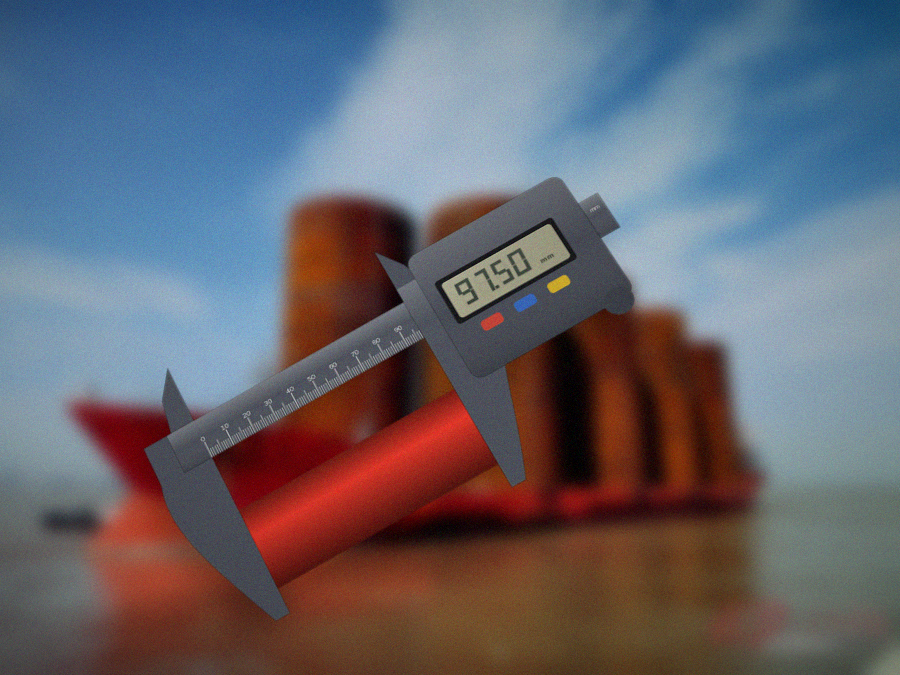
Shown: 97.50 mm
